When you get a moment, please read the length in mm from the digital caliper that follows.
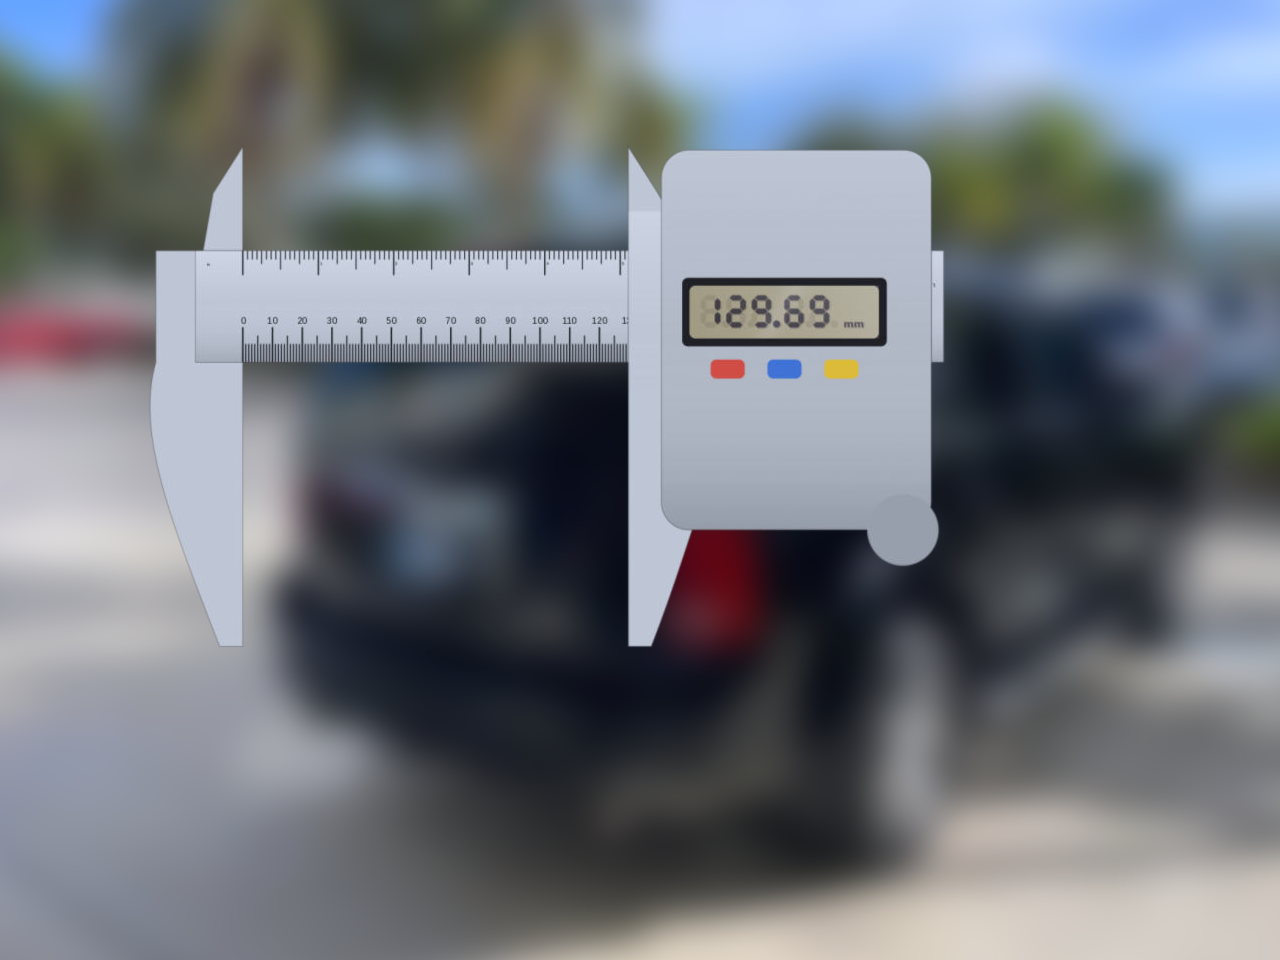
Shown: 129.69 mm
